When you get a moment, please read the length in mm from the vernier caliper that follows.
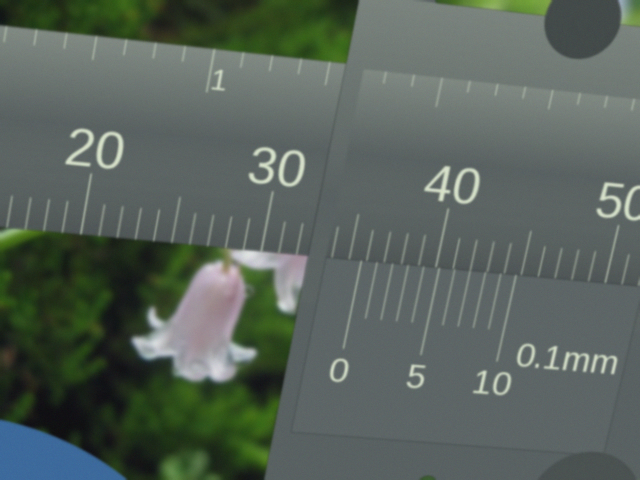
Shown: 35.7 mm
